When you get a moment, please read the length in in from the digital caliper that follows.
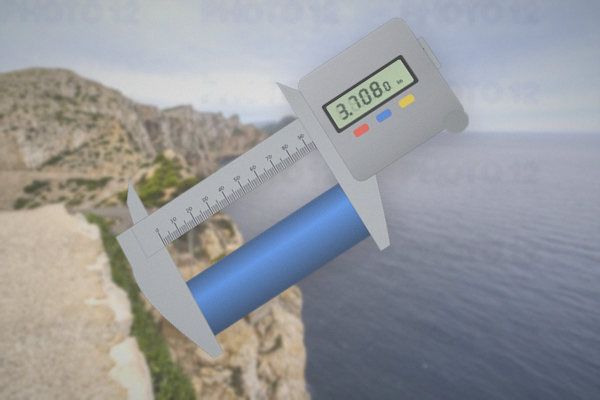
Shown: 3.7080 in
